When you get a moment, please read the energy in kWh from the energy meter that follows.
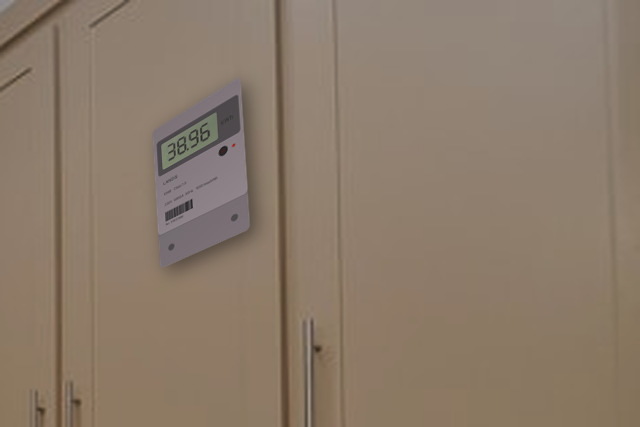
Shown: 38.96 kWh
